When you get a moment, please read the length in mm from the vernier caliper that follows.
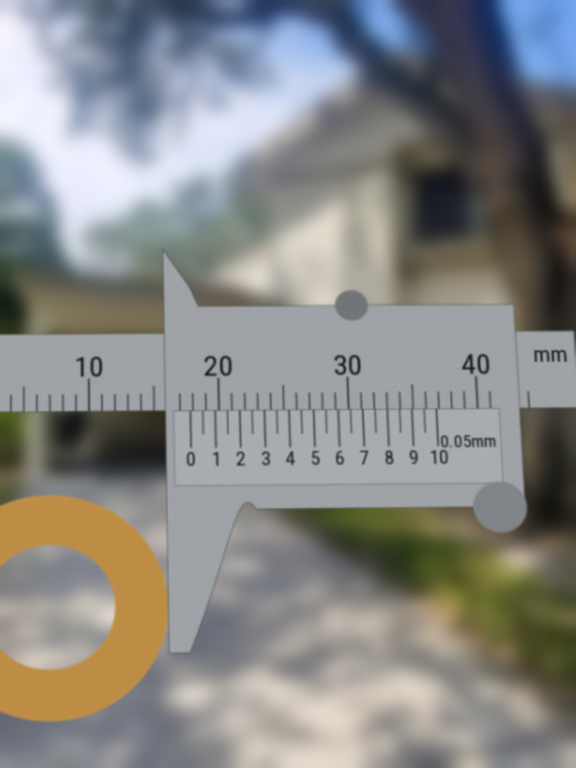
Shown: 17.8 mm
